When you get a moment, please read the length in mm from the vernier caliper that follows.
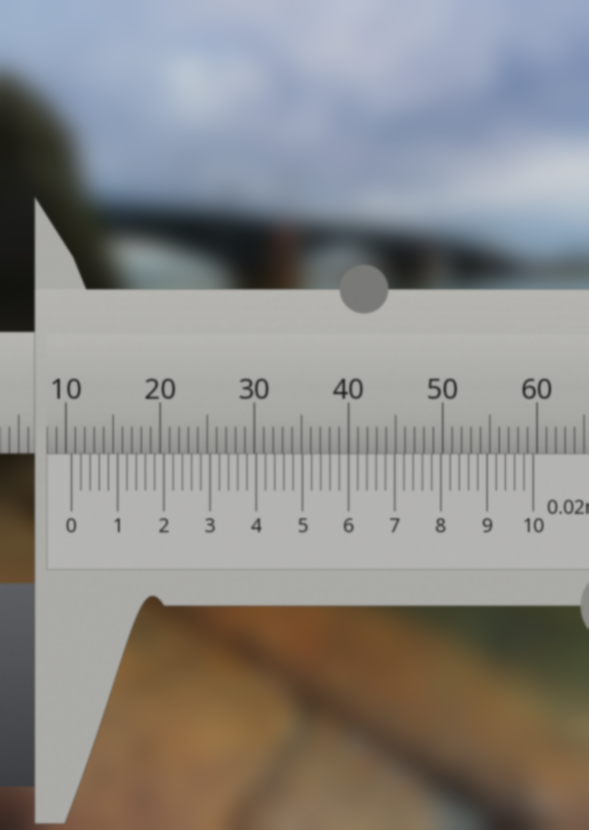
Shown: 10.6 mm
